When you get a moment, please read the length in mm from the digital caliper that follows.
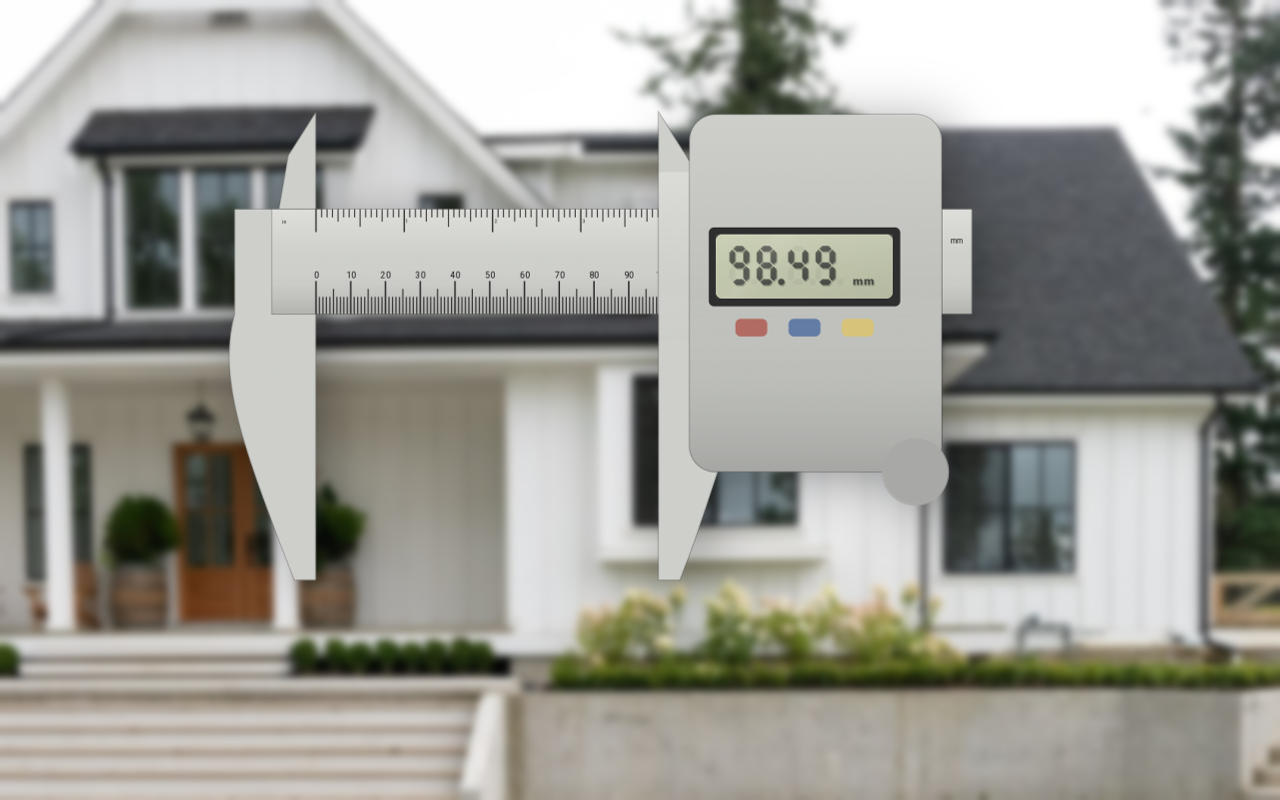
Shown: 98.49 mm
